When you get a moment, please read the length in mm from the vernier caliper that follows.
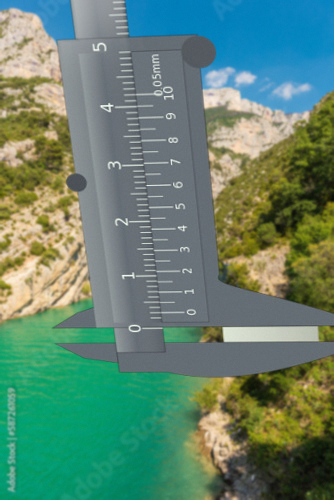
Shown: 3.0 mm
